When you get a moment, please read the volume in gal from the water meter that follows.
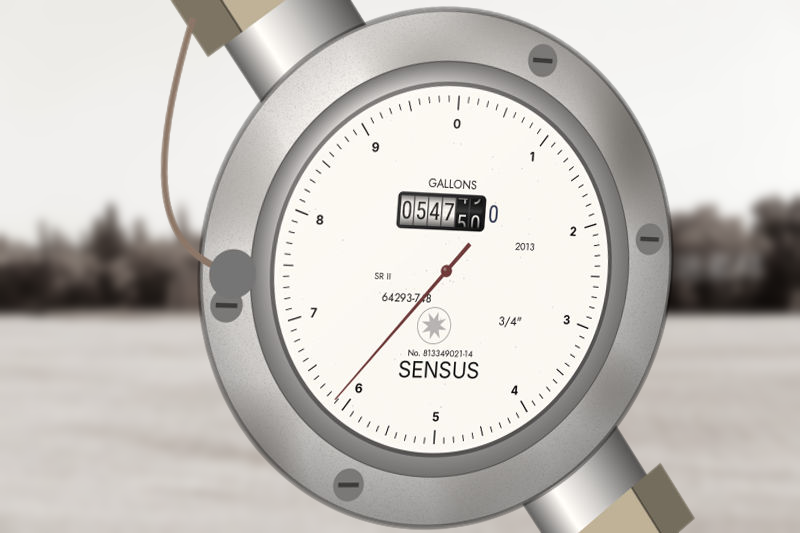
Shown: 547496.1 gal
